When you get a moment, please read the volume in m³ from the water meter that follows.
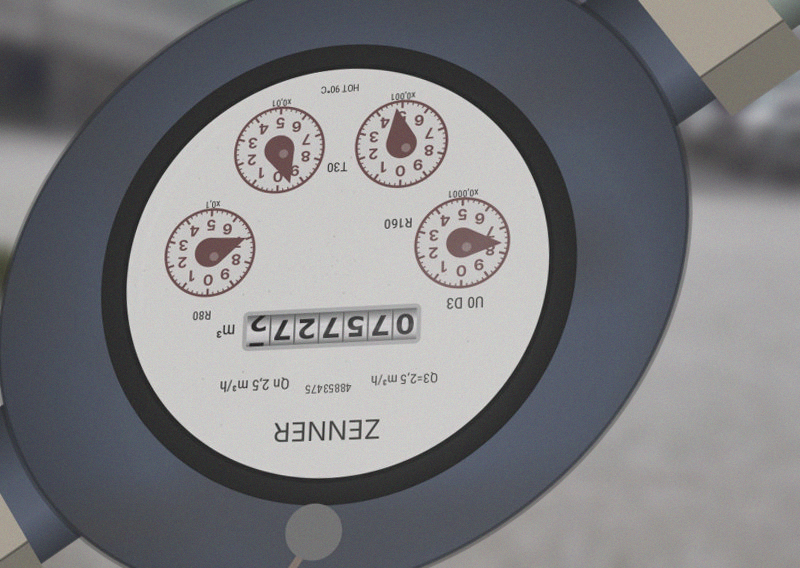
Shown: 757271.6947 m³
